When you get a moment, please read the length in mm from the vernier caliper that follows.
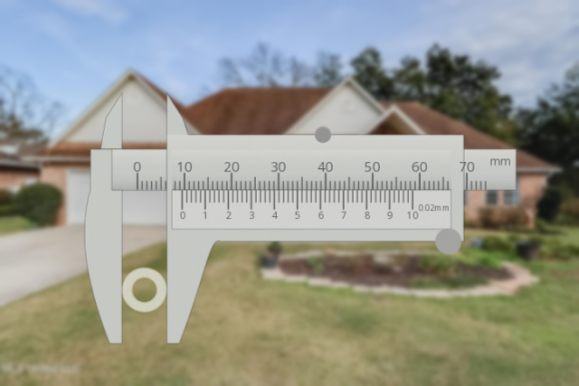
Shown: 9.5 mm
